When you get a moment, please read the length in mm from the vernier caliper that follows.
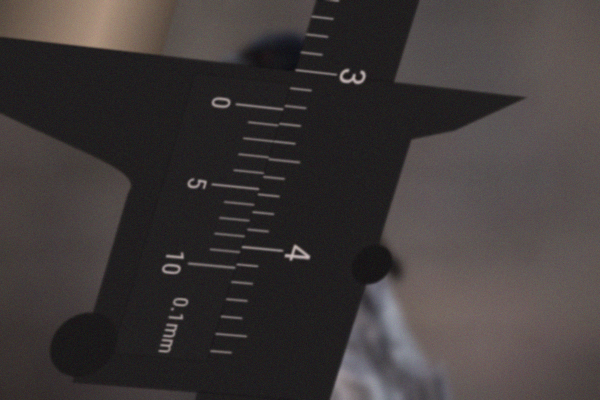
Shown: 32.2 mm
